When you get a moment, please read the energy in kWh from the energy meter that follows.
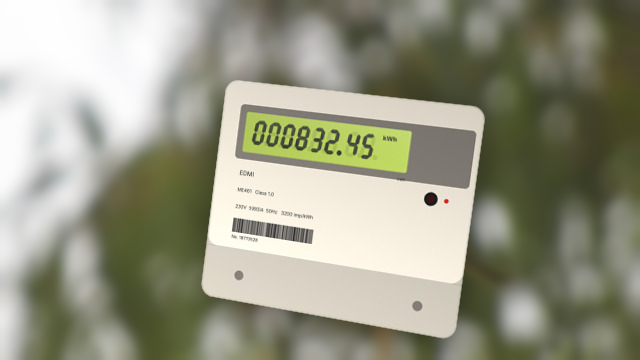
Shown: 832.45 kWh
